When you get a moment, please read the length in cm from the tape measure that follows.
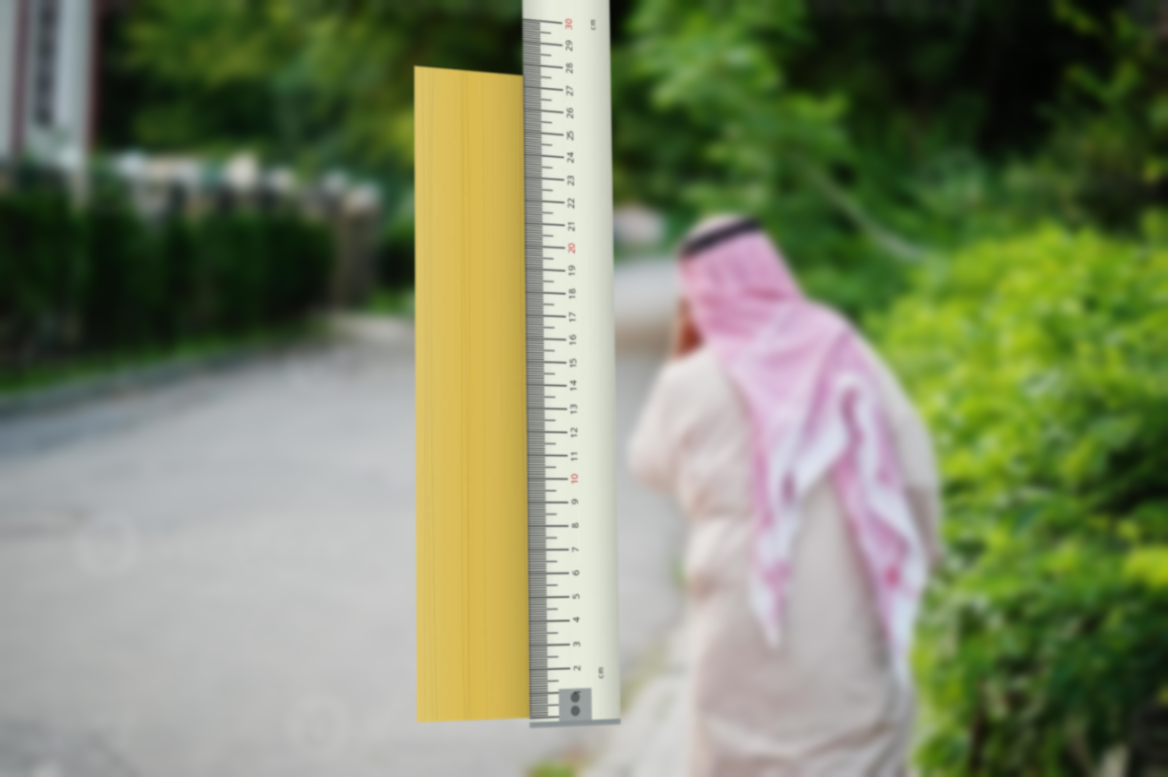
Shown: 27.5 cm
